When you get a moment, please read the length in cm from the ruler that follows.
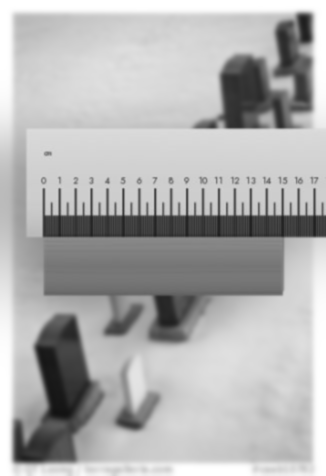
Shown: 15 cm
